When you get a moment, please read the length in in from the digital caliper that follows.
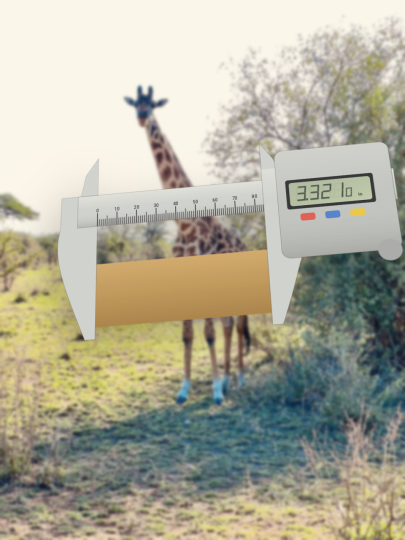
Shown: 3.3210 in
